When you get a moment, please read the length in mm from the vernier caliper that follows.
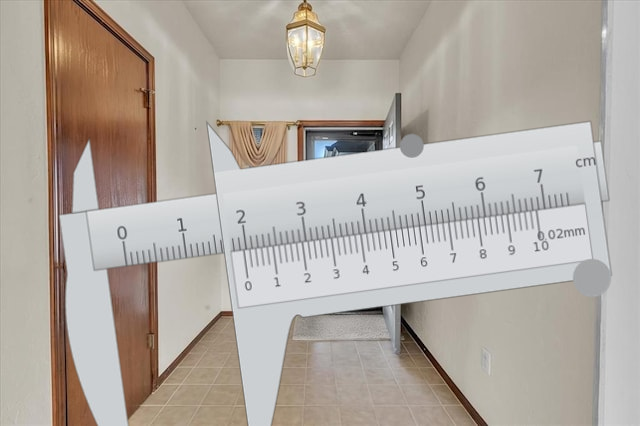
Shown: 19.6 mm
